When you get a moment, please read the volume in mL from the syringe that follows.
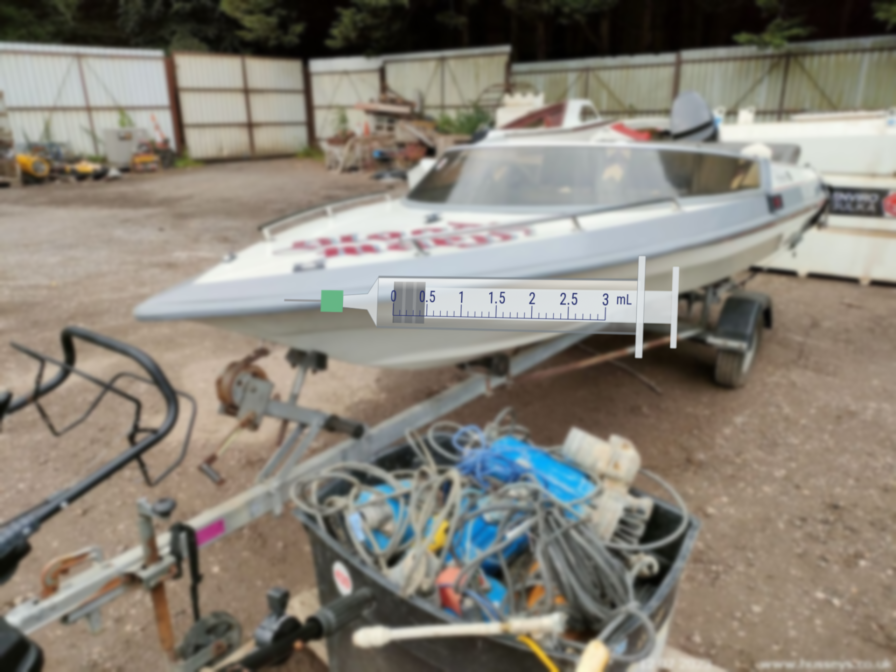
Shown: 0 mL
